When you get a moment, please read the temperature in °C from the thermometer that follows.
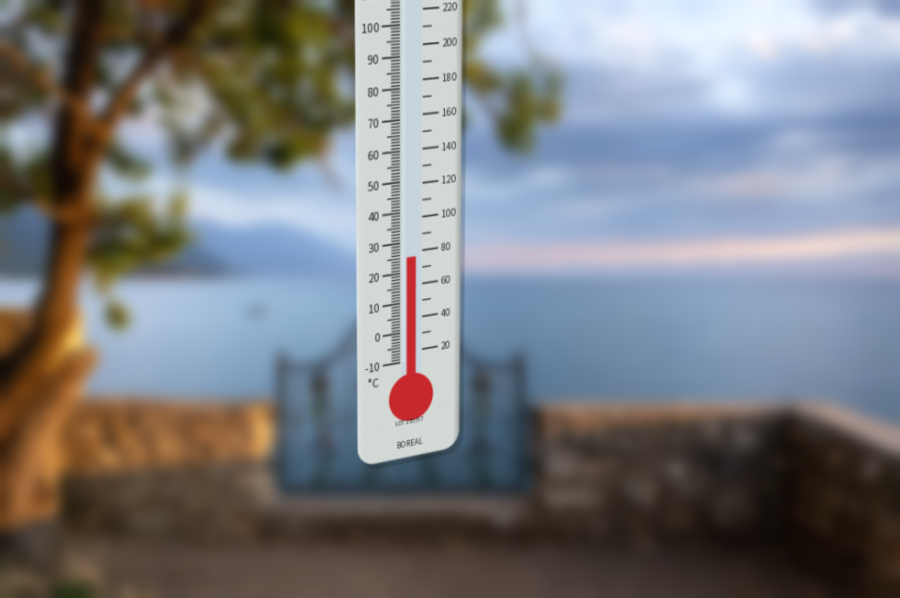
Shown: 25 °C
